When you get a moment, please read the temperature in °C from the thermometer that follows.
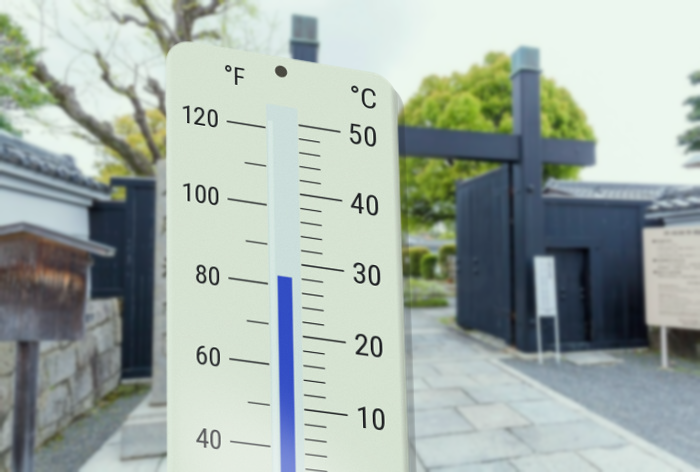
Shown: 28 °C
